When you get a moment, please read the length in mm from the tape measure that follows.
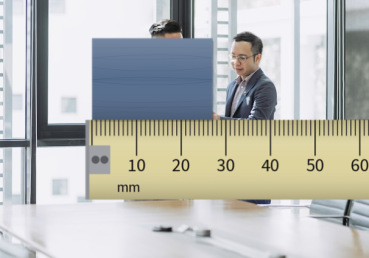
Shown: 27 mm
